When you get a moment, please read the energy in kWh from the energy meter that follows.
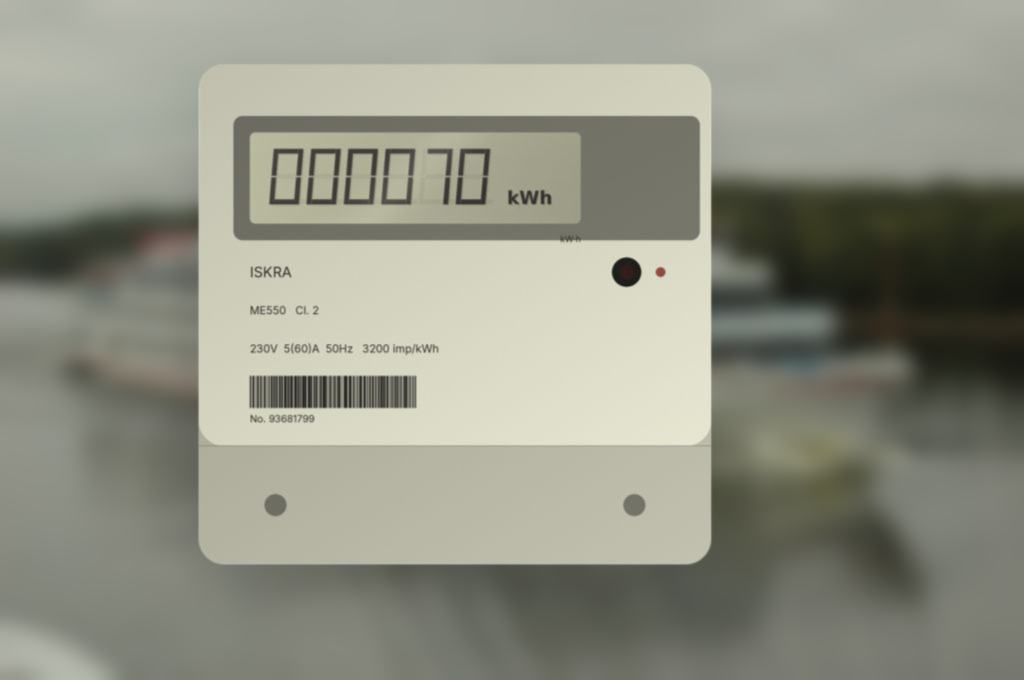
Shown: 70 kWh
